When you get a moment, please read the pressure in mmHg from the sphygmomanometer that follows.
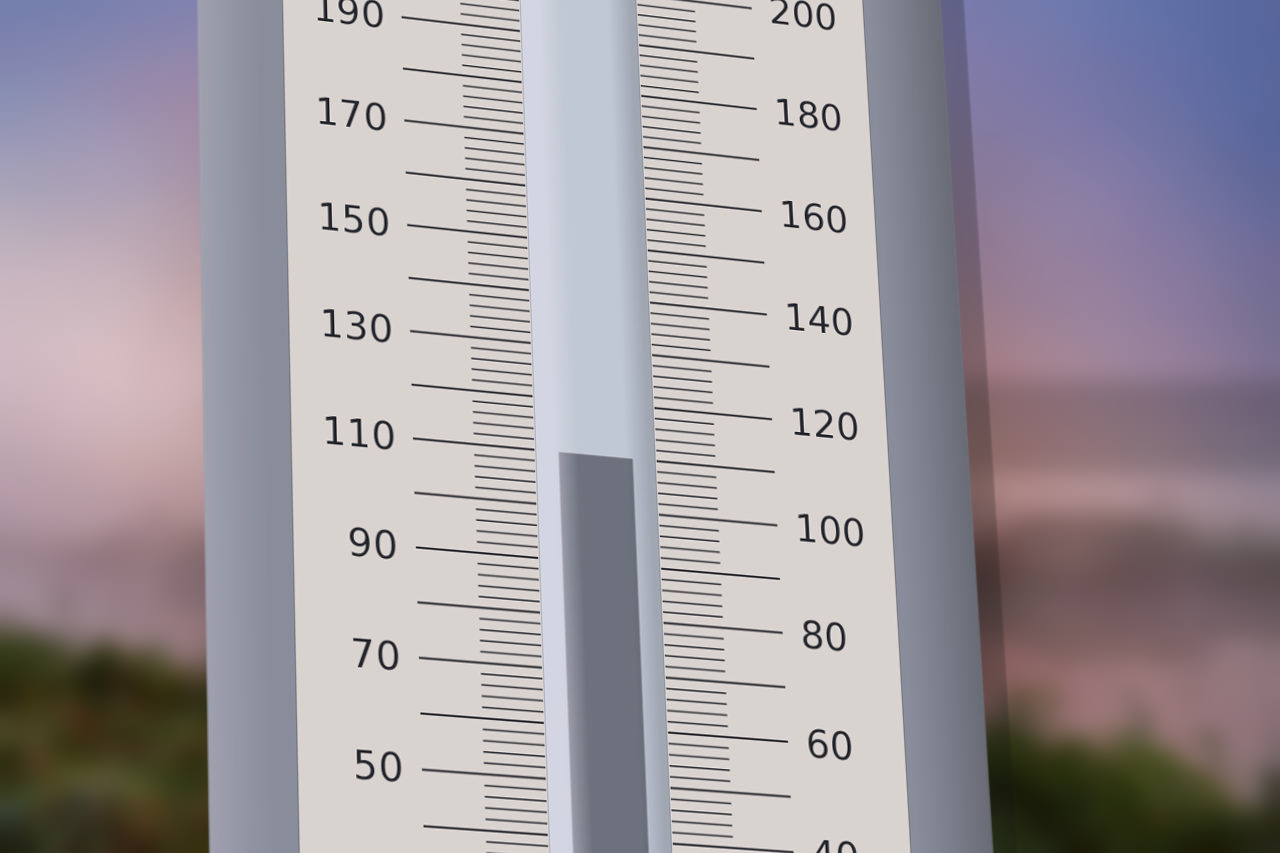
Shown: 110 mmHg
